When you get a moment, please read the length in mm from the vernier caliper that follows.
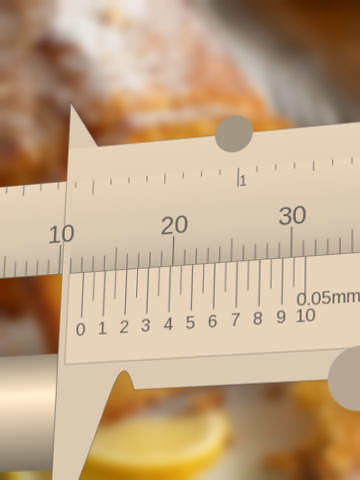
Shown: 12.2 mm
